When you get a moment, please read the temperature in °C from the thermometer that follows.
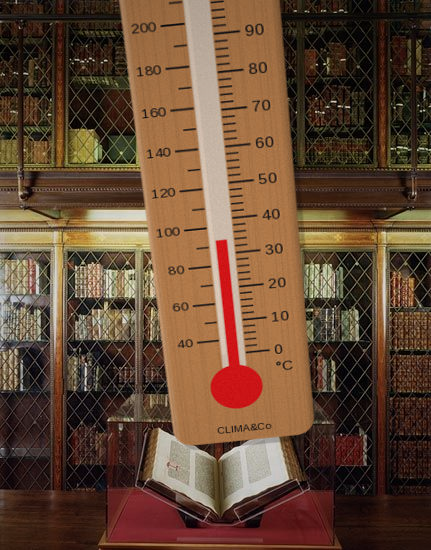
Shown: 34 °C
